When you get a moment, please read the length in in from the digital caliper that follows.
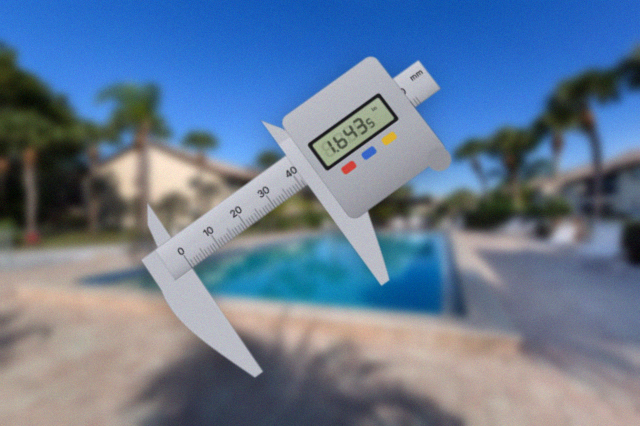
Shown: 1.6435 in
